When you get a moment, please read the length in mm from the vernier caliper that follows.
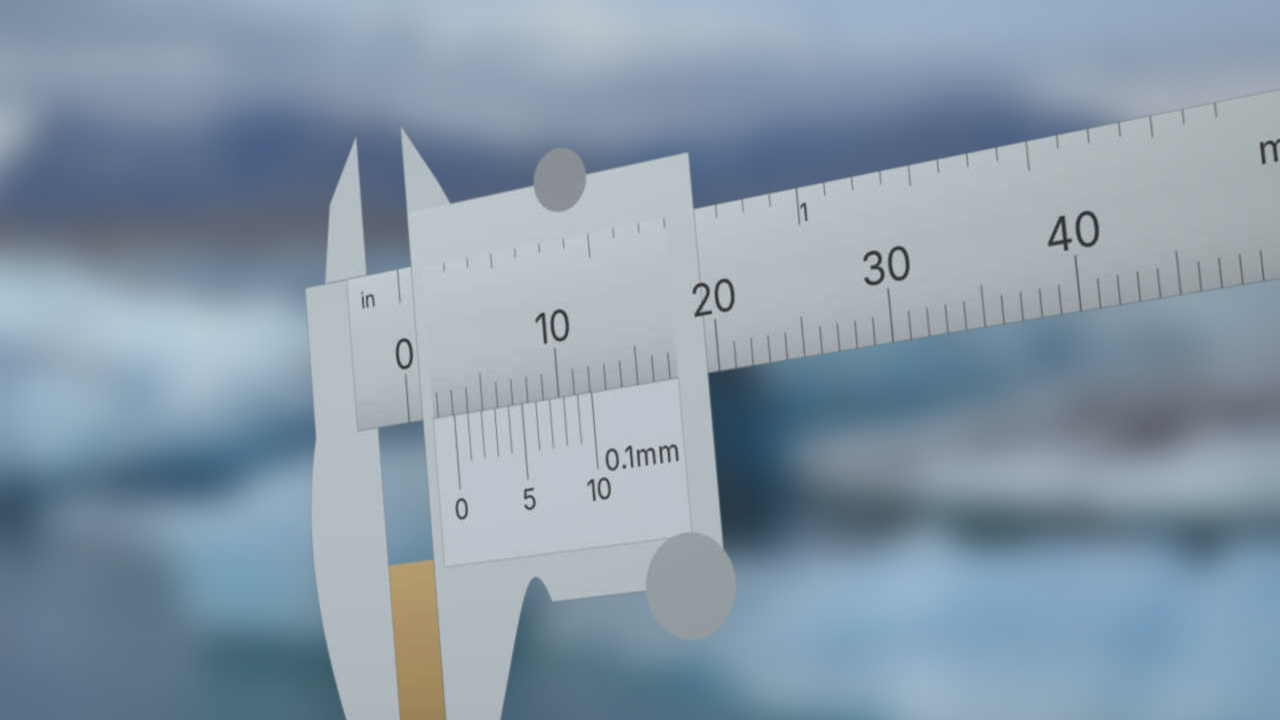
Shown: 3.1 mm
